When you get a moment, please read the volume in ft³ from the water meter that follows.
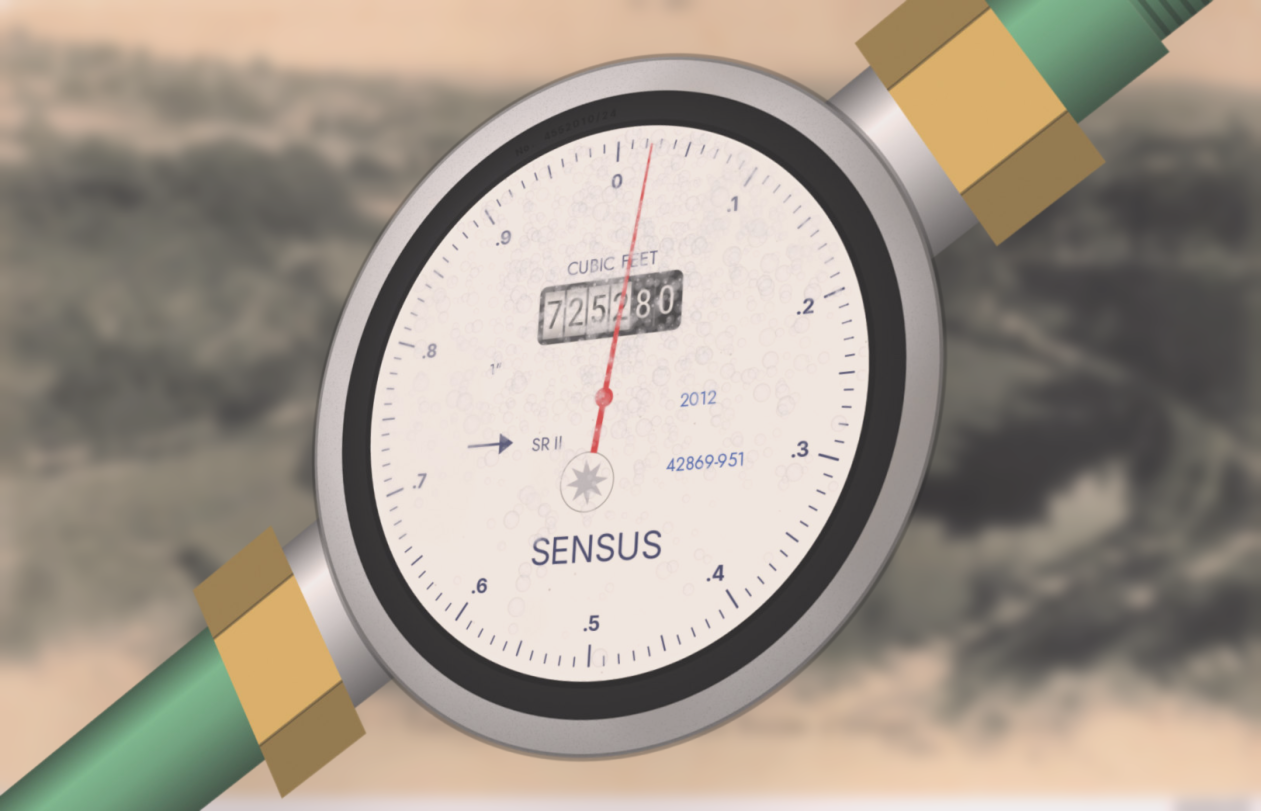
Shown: 725280.02 ft³
